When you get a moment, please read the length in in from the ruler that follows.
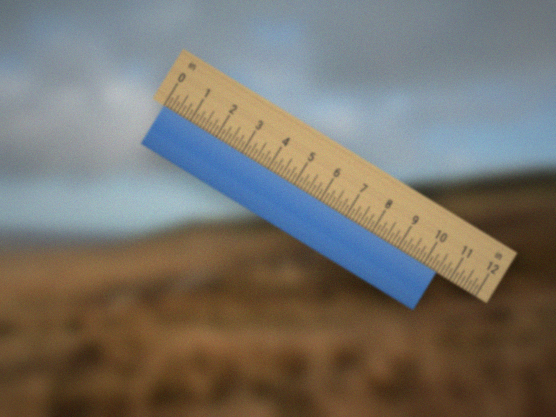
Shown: 10.5 in
